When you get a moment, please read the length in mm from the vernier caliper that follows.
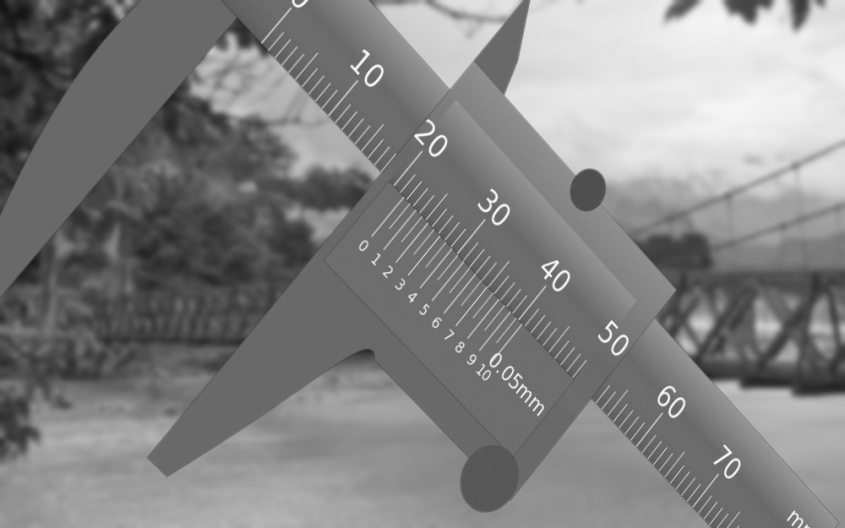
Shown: 21.6 mm
